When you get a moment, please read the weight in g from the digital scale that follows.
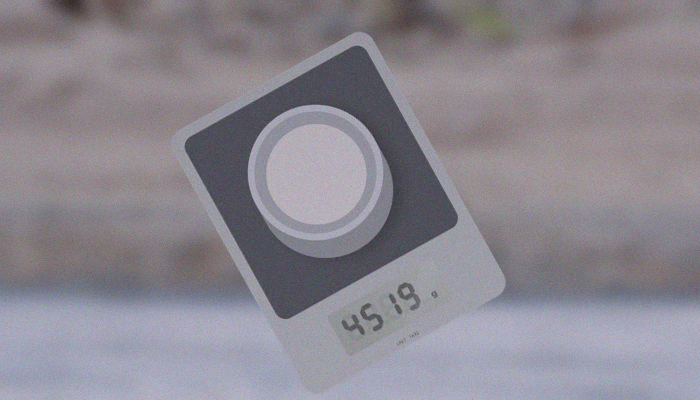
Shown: 4519 g
